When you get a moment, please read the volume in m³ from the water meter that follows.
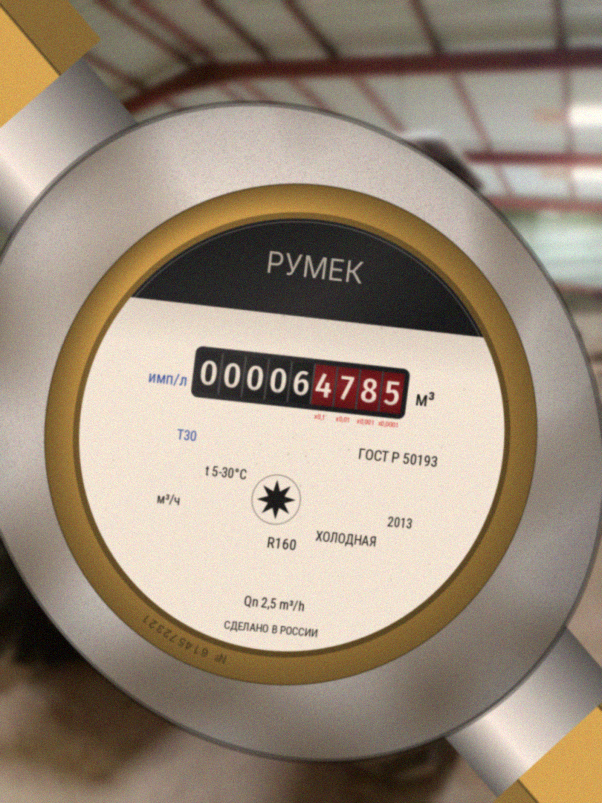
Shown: 6.4785 m³
